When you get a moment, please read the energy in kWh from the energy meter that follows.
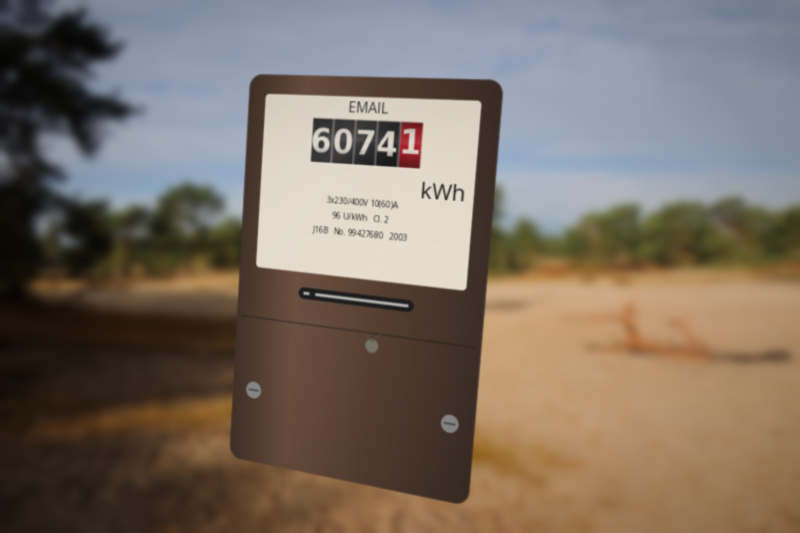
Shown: 6074.1 kWh
